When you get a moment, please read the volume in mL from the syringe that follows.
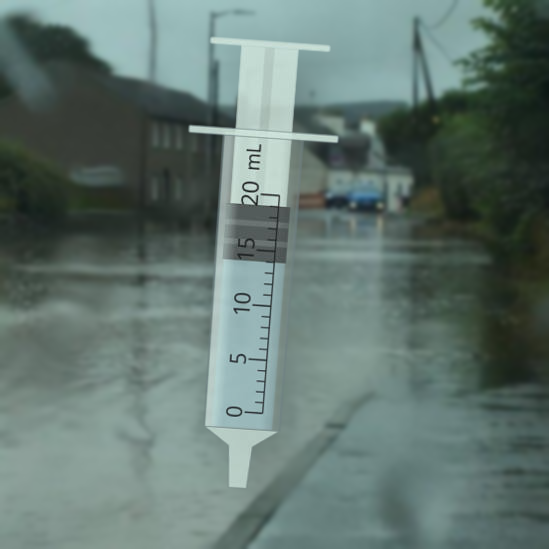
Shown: 14 mL
